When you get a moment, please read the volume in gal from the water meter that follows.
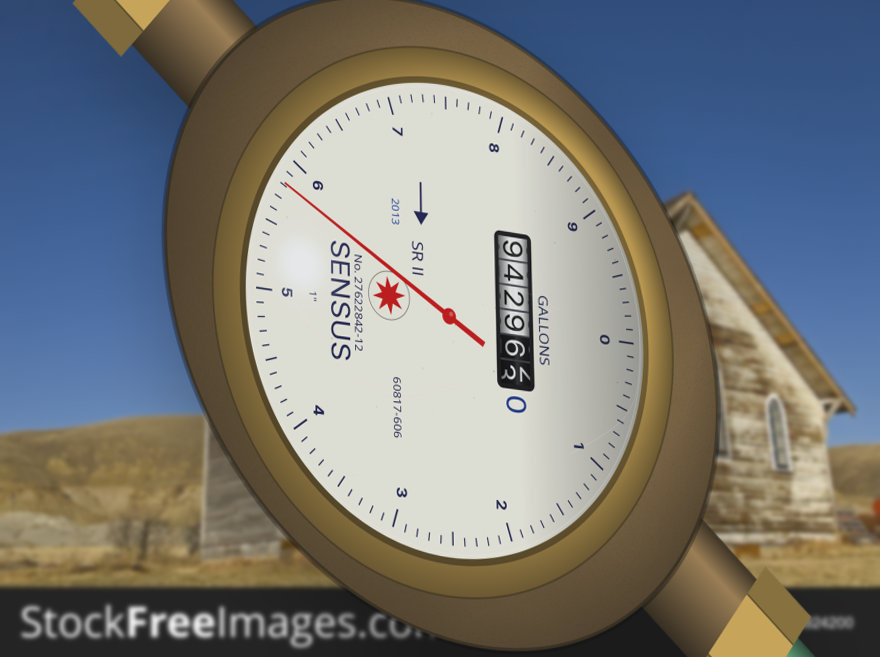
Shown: 9429625.8 gal
